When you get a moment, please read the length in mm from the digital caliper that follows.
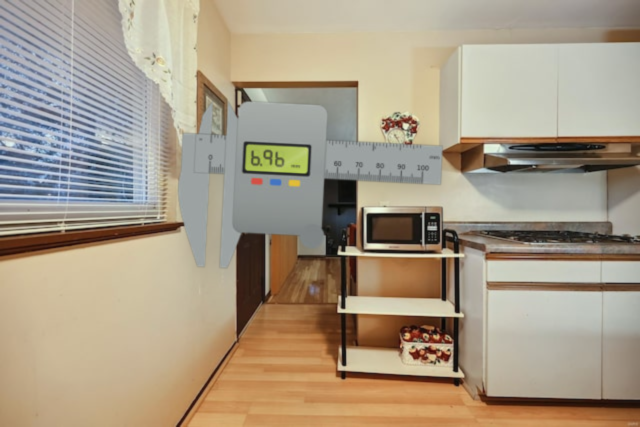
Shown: 6.96 mm
